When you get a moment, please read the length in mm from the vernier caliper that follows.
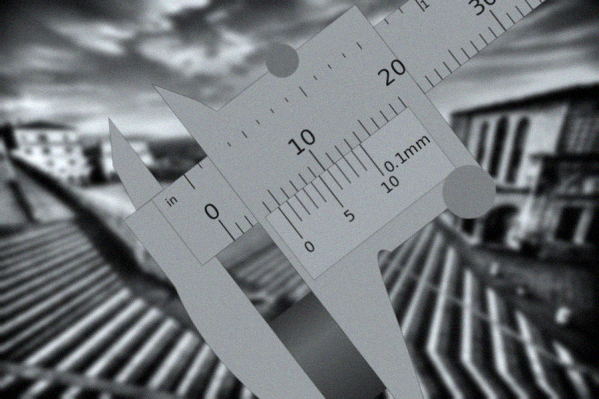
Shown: 4.8 mm
